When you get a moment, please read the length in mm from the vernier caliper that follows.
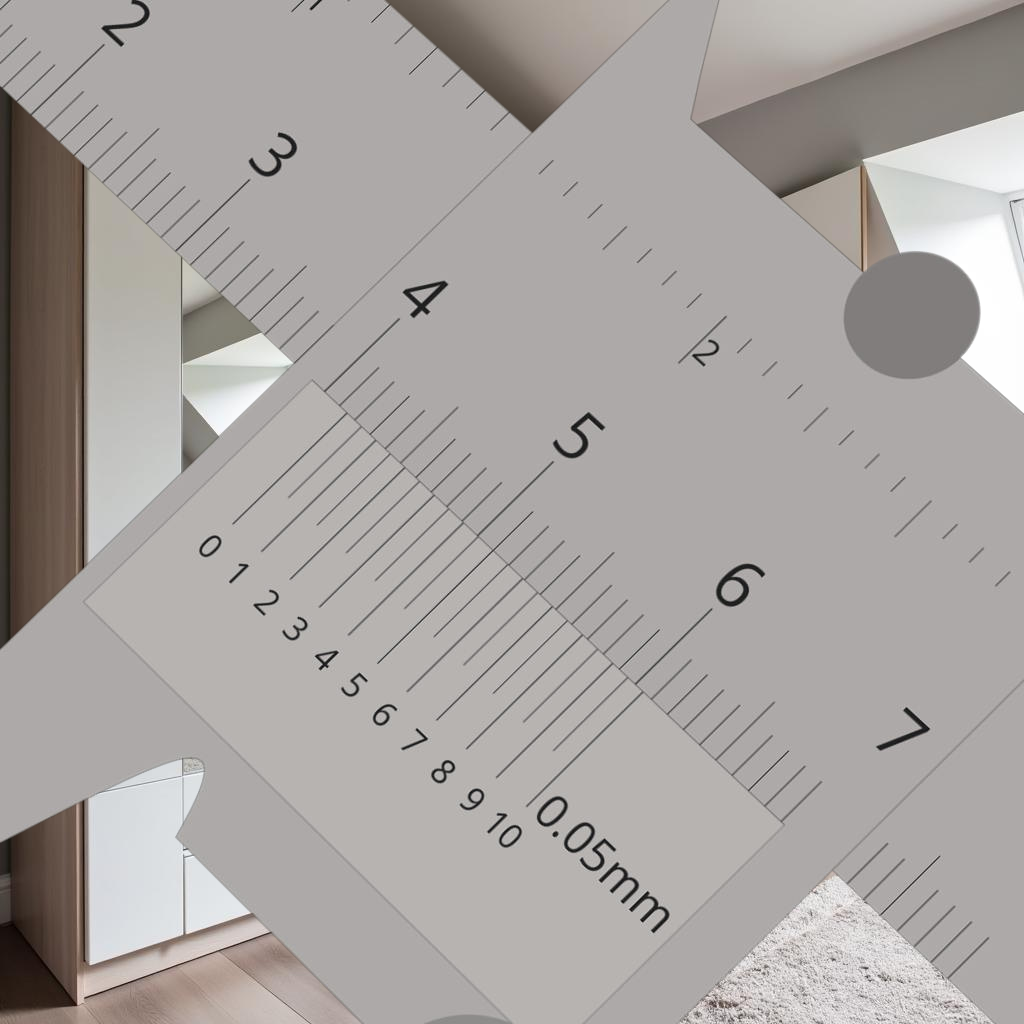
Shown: 41.5 mm
